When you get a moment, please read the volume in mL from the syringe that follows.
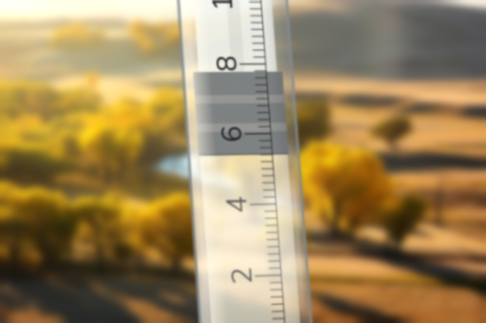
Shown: 5.4 mL
